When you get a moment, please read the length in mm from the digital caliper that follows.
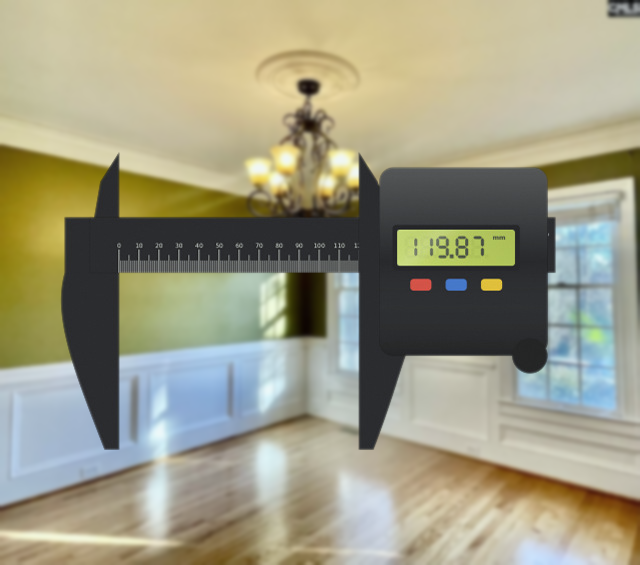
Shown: 119.87 mm
